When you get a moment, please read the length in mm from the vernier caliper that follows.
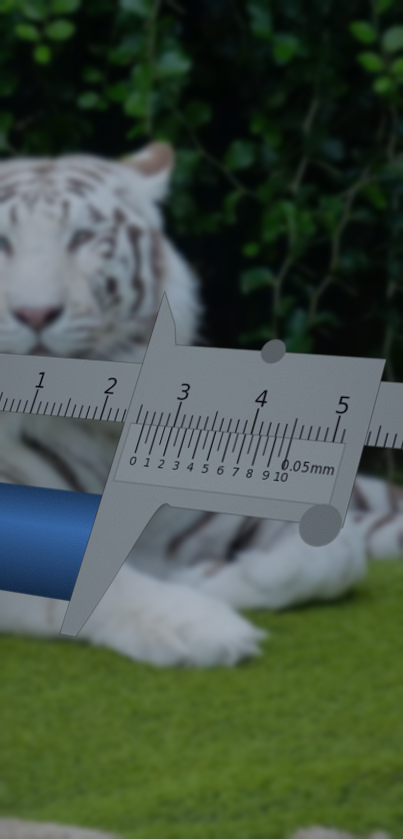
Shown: 26.0 mm
